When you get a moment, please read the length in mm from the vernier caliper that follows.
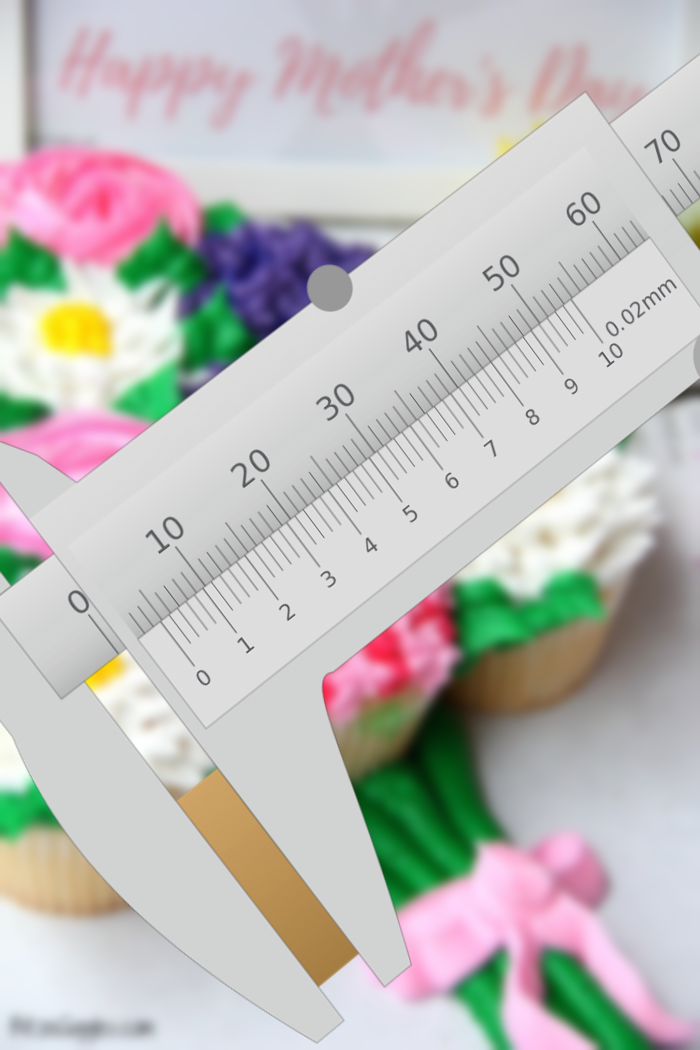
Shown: 4.8 mm
